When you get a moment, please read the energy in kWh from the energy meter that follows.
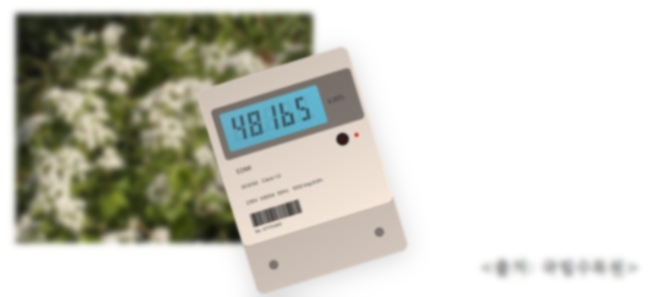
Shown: 48165 kWh
